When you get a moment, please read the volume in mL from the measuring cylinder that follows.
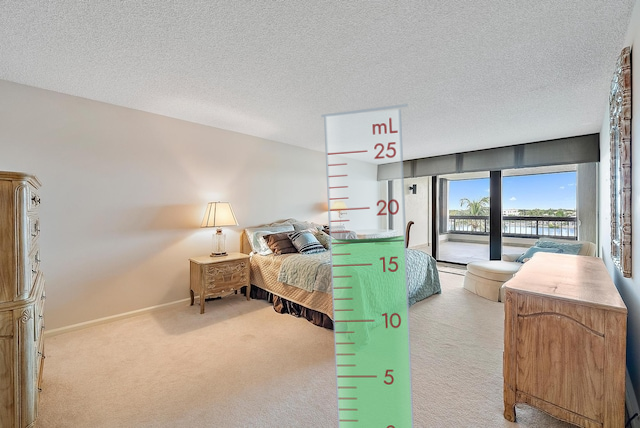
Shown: 17 mL
